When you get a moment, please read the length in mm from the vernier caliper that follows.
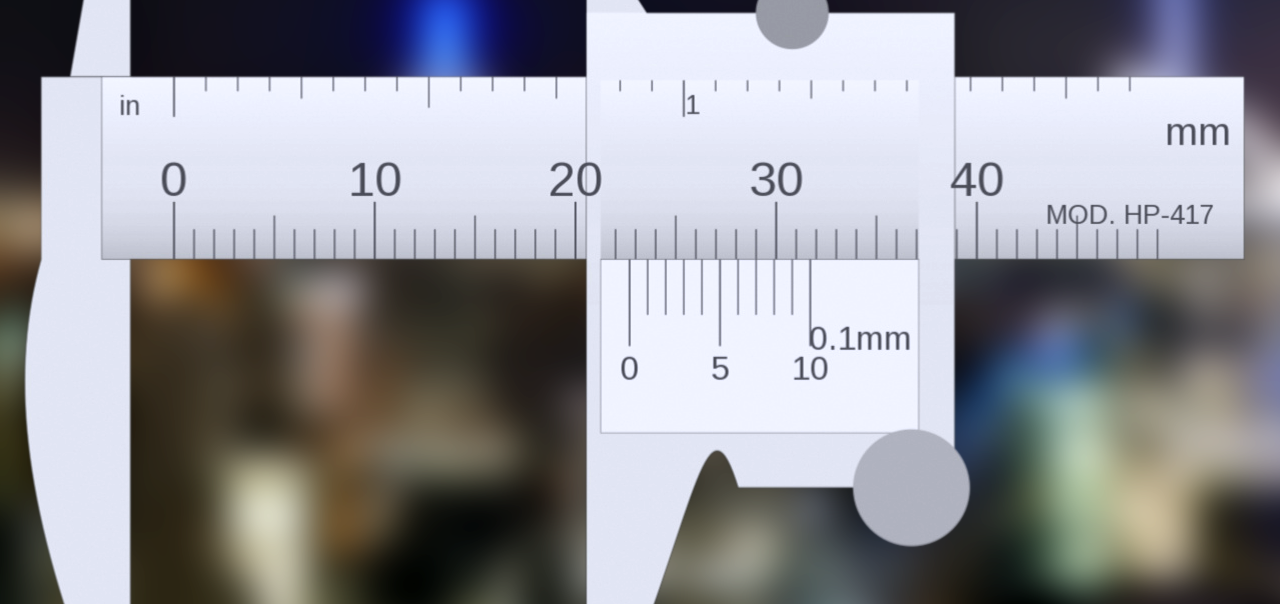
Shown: 22.7 mm
